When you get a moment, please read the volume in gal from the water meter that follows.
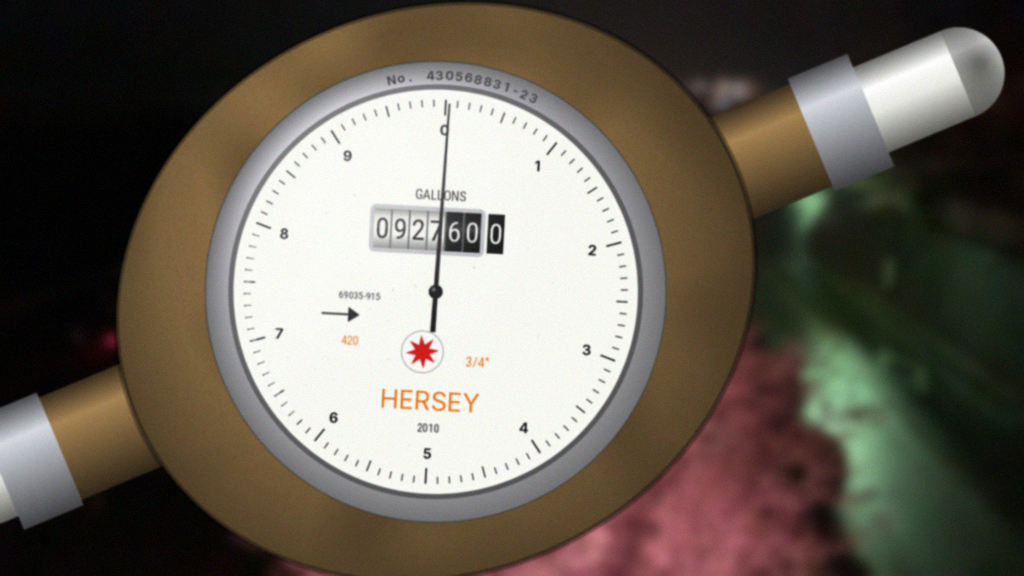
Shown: 927600.0 gal
